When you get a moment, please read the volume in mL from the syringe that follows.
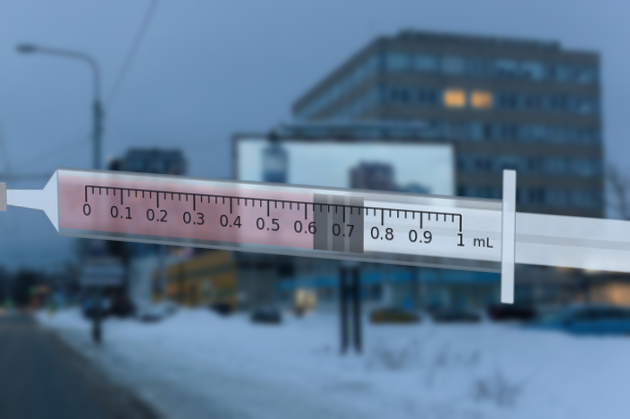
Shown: 0.62 mL
